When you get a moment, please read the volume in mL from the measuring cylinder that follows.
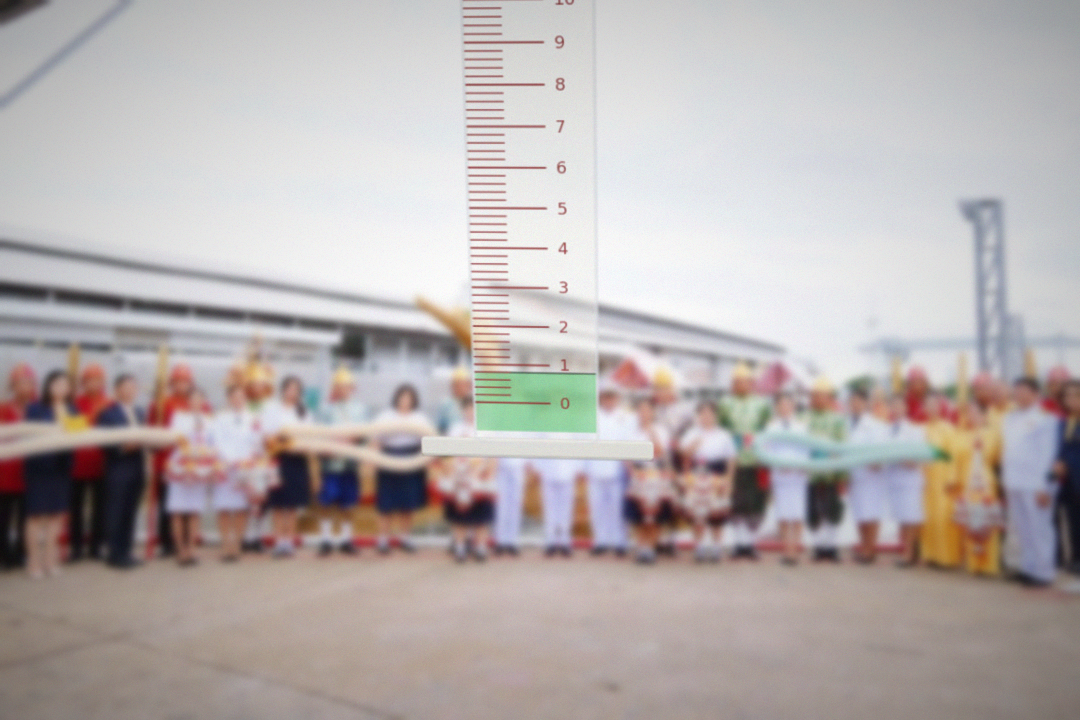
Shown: 0.8 mL
